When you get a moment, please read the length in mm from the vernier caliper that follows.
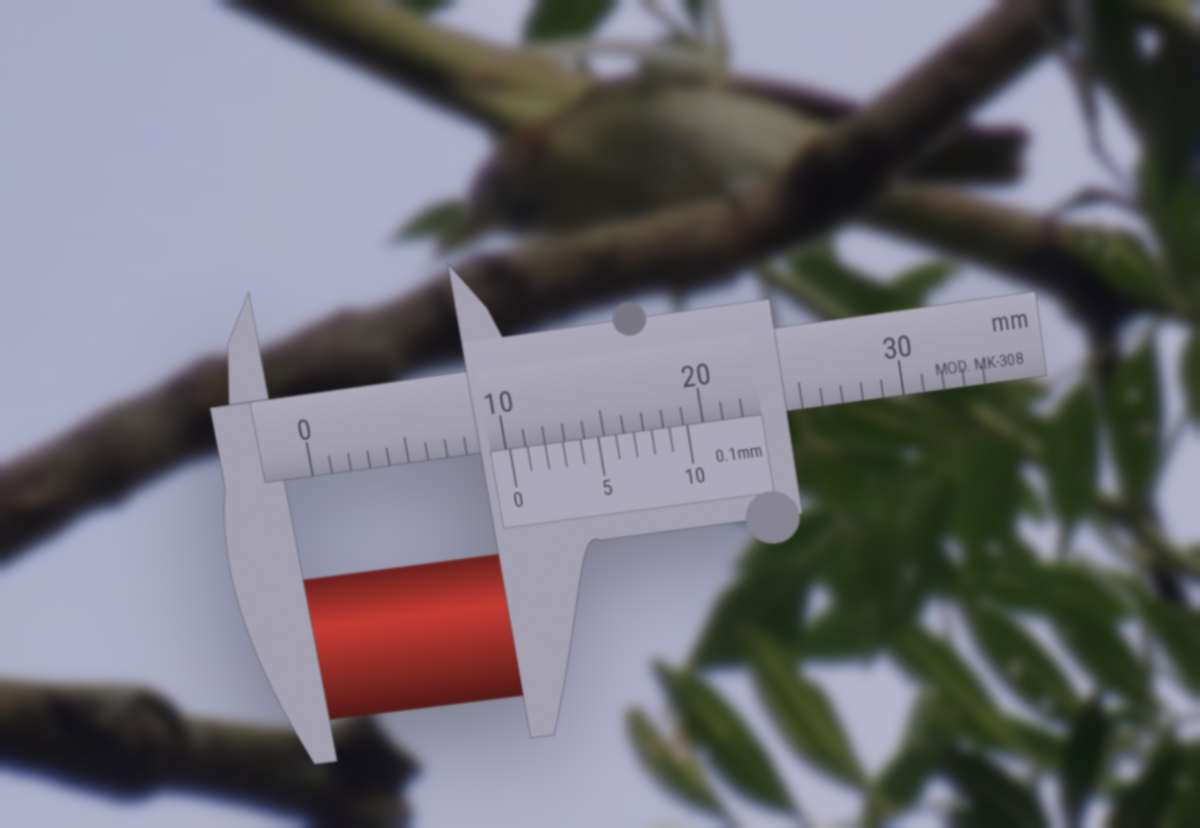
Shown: 10.2 mm
